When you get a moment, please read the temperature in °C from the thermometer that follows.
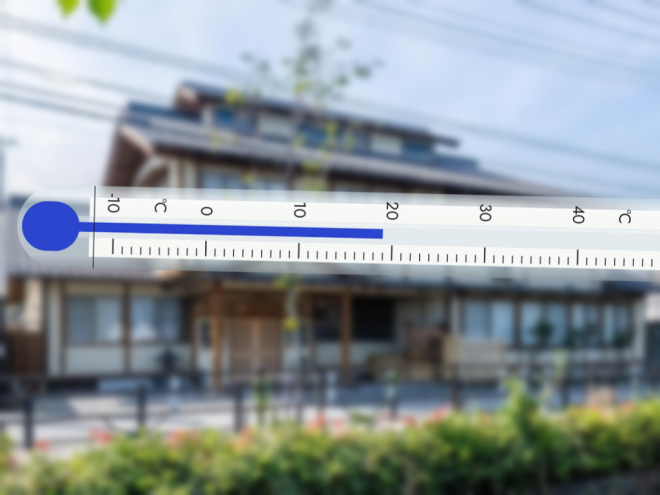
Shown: 19 °C
